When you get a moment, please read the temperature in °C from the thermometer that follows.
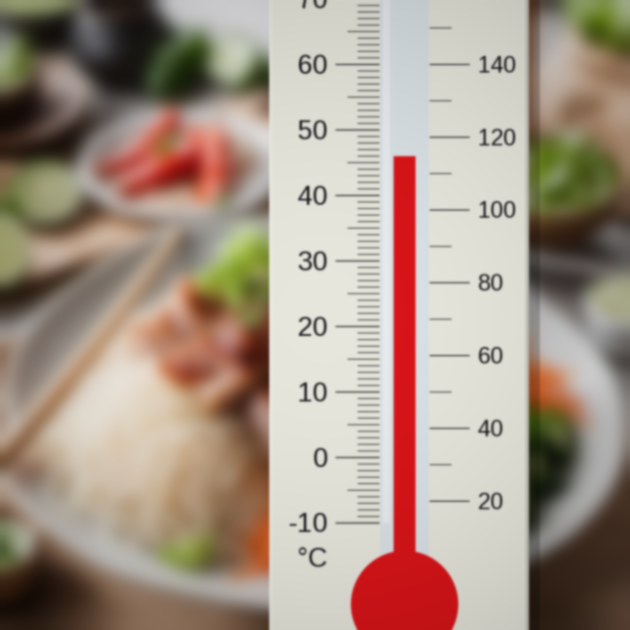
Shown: 46 °C
